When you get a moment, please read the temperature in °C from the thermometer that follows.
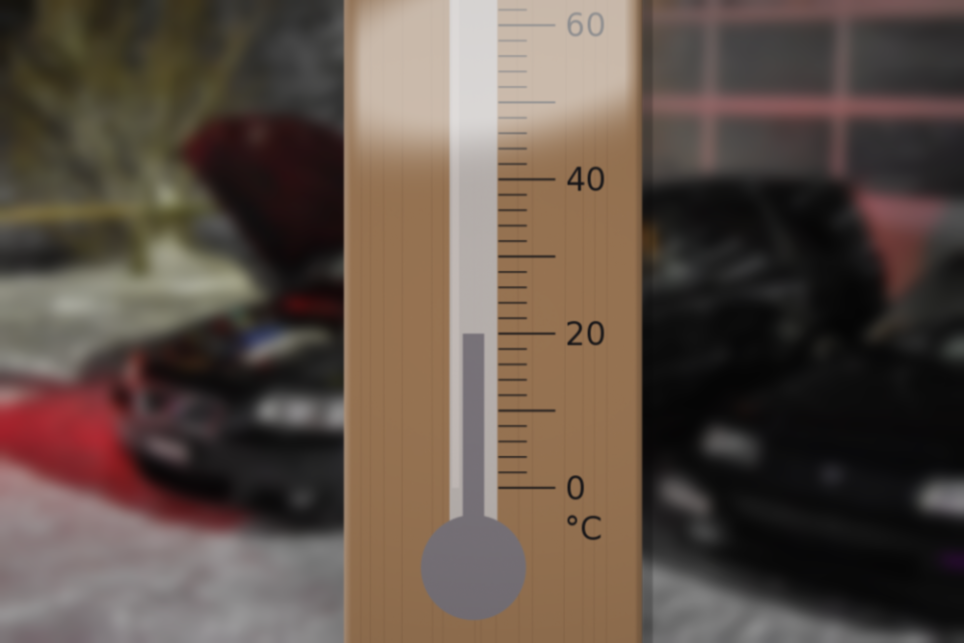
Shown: 20 °C
